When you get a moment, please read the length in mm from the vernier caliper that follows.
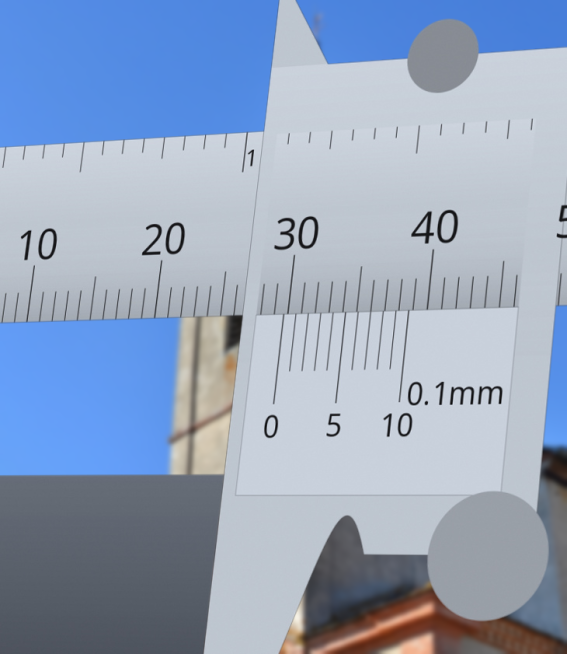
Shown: 29.7 mm
